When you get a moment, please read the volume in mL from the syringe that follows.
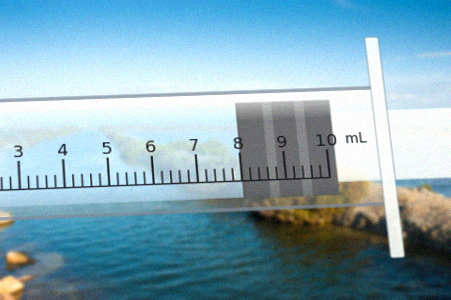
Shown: 8 mL
